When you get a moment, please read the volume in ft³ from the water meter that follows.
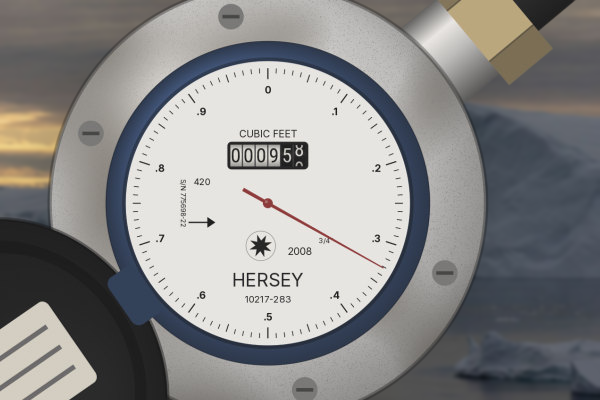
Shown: 958.33 ft³
